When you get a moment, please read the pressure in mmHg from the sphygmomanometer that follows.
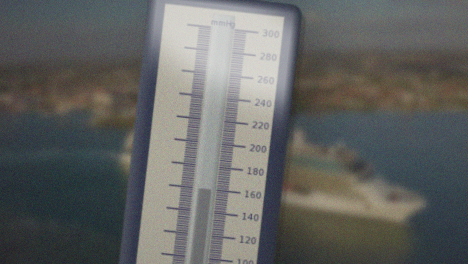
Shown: 160 mmHg
